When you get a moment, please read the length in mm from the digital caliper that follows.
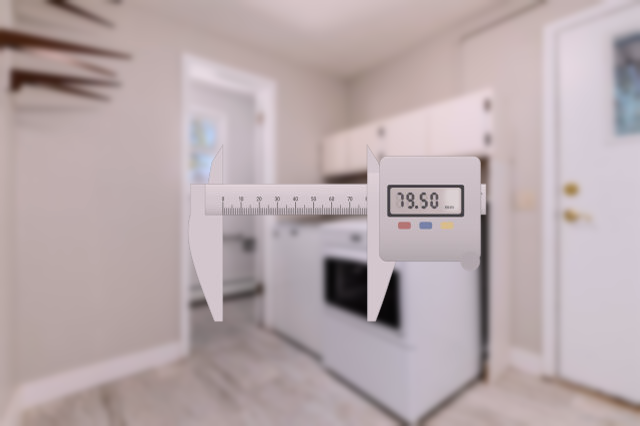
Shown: 79.50 mm
